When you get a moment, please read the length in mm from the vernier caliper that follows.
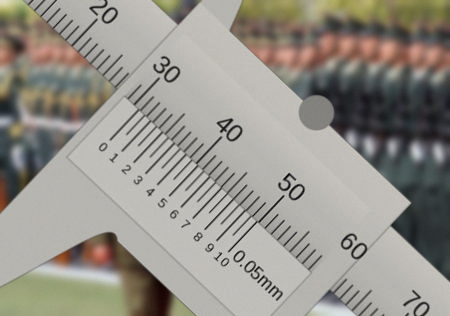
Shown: 30.8 mm
